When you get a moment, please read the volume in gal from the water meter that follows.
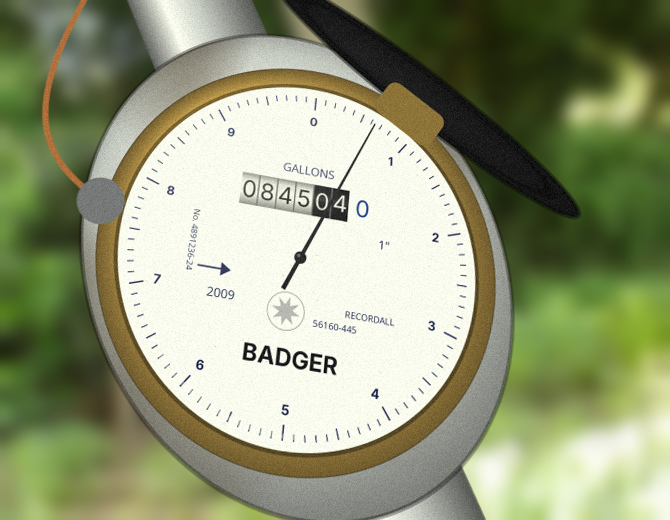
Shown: 845040.6 gal
